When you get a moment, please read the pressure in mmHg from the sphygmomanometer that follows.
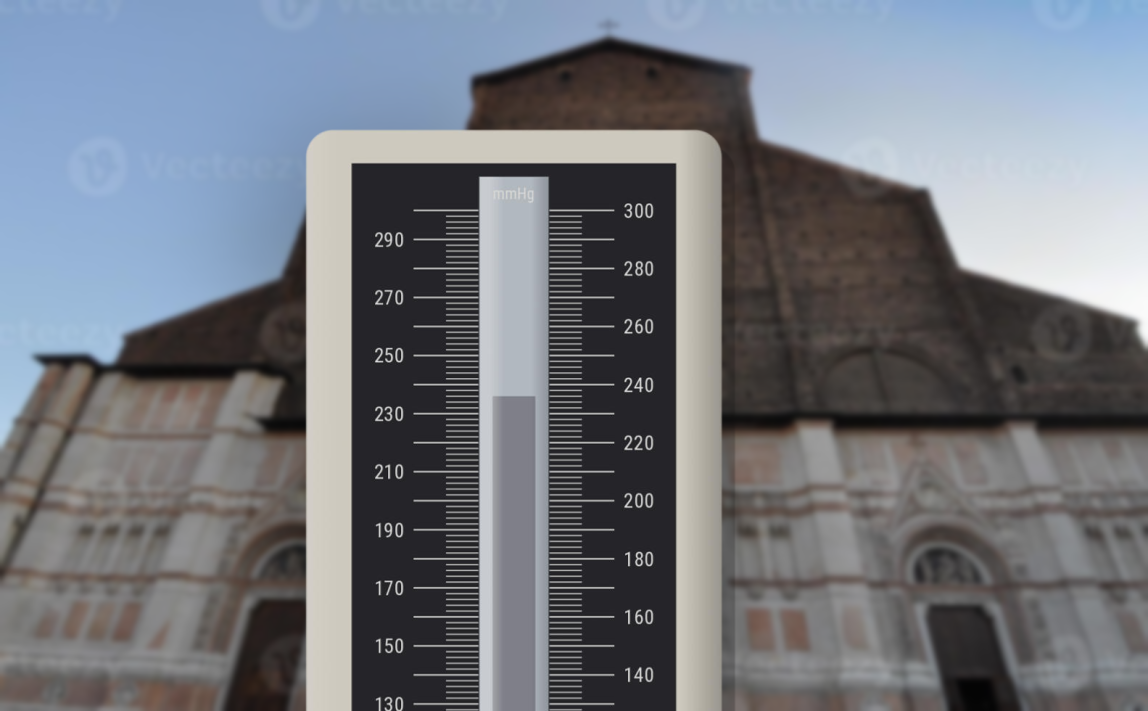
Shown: 236 mmHg
